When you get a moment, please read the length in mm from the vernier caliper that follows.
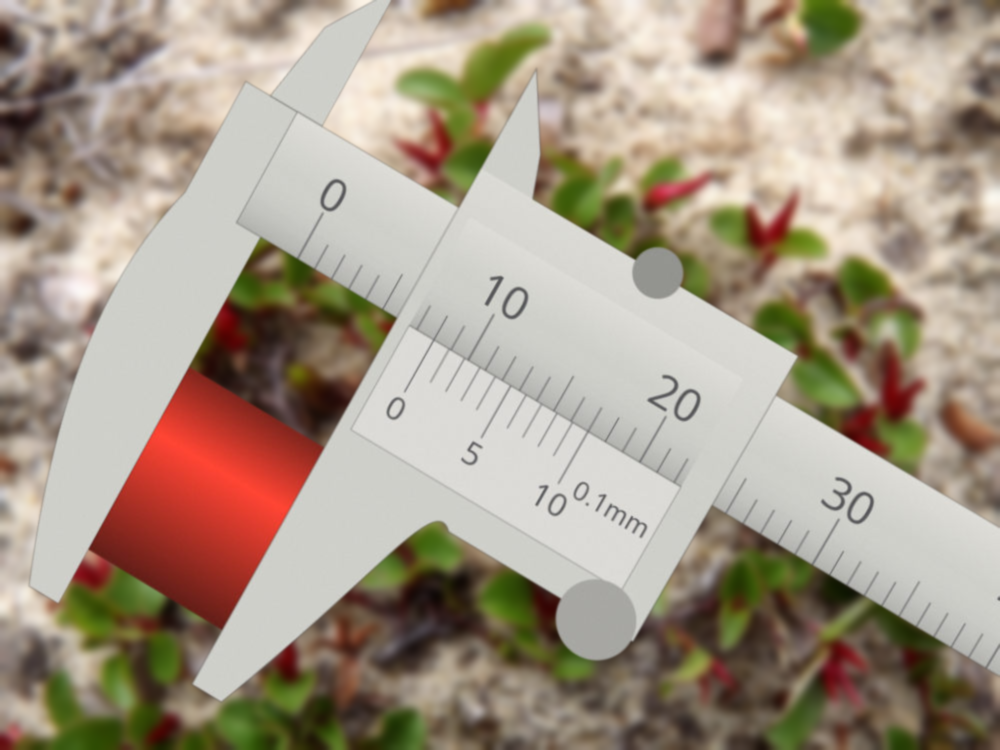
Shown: 8.0 mm
